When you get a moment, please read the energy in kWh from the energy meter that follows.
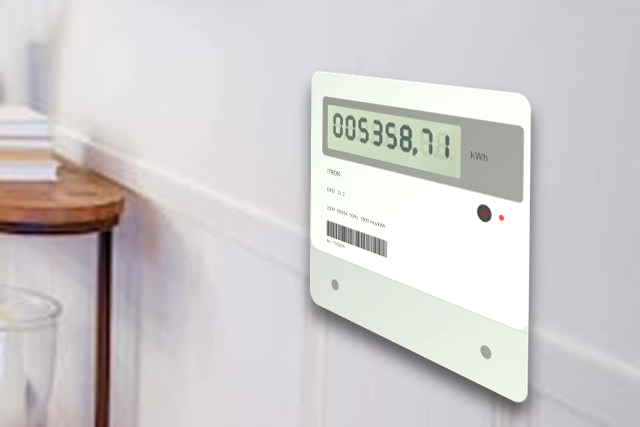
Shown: 5358.71 kWh
